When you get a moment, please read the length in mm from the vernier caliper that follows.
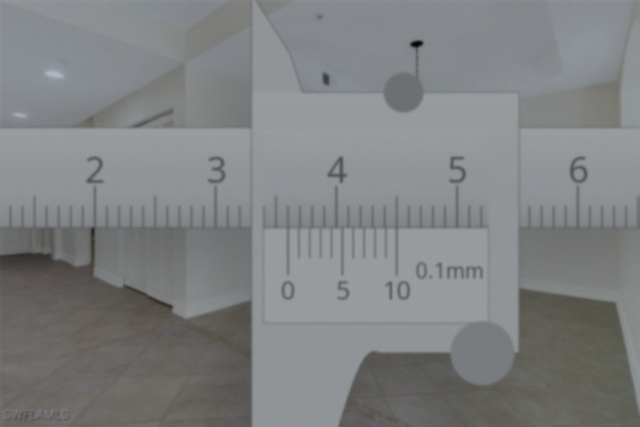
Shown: 36.0 mm
